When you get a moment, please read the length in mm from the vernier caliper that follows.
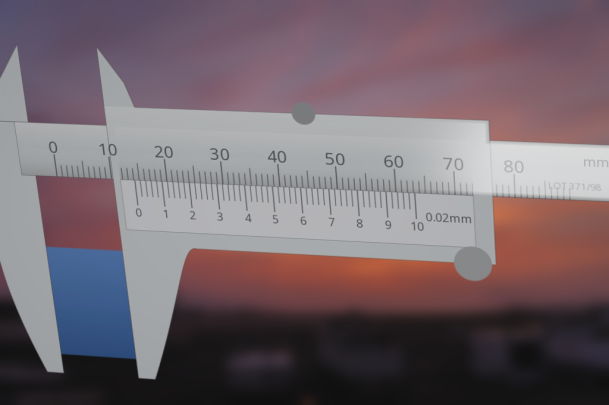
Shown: 14.2 mm
